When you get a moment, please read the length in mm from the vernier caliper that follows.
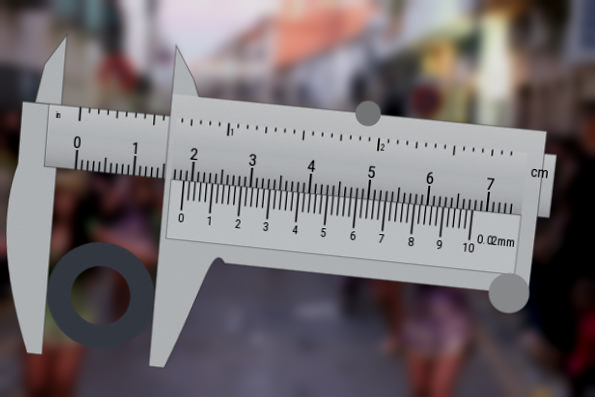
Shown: 18.6 mm
